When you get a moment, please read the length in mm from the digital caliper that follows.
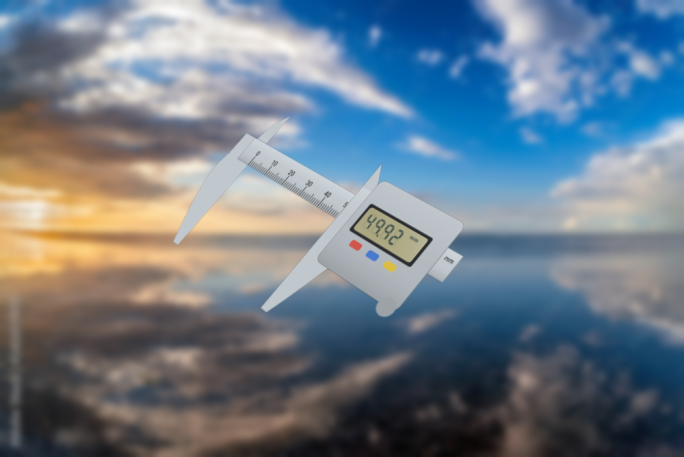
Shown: 49.92 mm
